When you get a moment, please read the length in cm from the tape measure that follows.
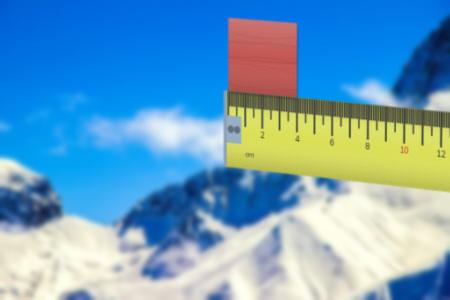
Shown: 4 cm
